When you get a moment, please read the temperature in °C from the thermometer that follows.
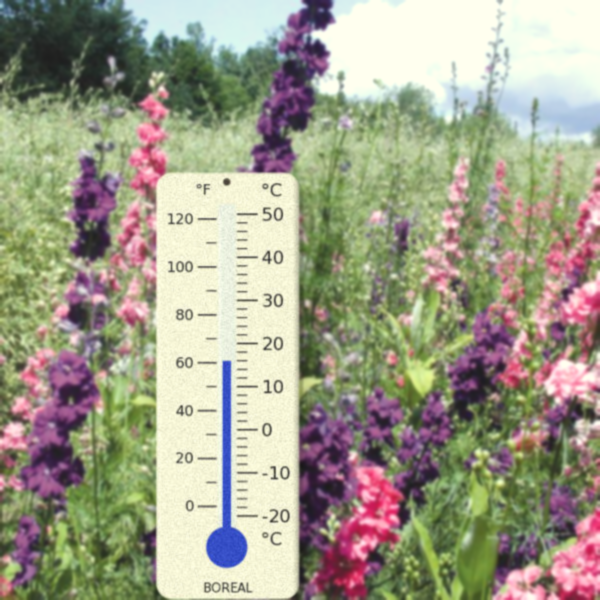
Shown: 16 °C
